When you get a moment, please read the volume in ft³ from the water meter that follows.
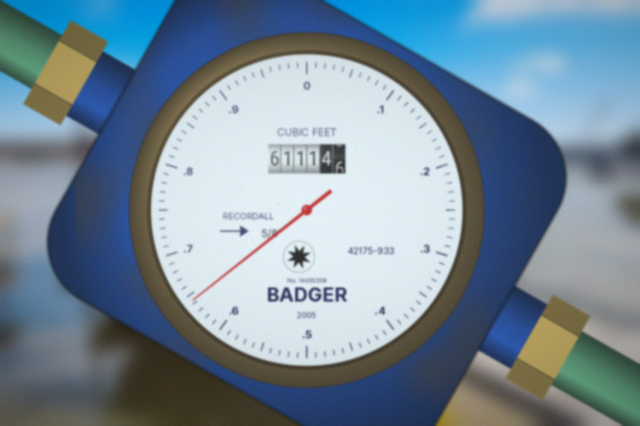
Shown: 611145.64 ft³
